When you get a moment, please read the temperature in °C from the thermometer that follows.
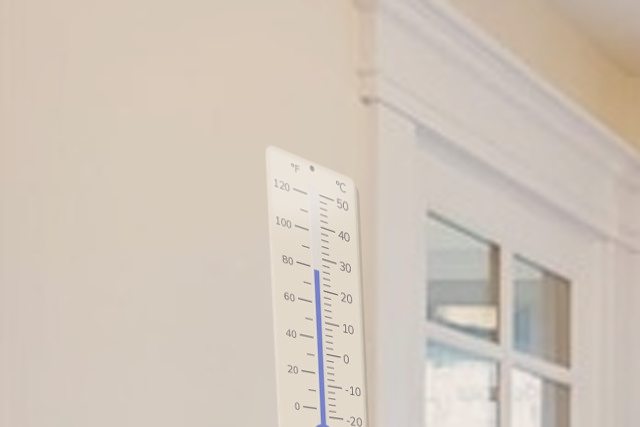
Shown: 26 °C
